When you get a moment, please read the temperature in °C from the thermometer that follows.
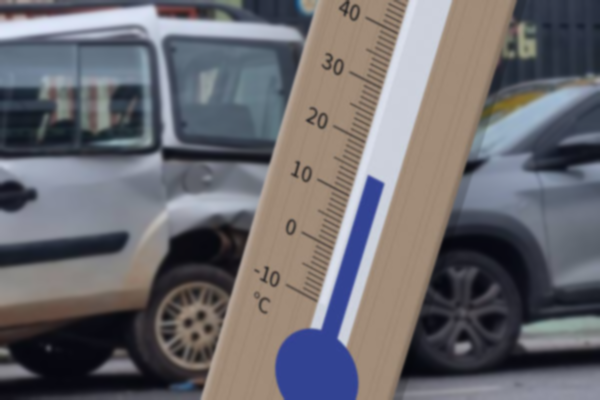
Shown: 15 °C
